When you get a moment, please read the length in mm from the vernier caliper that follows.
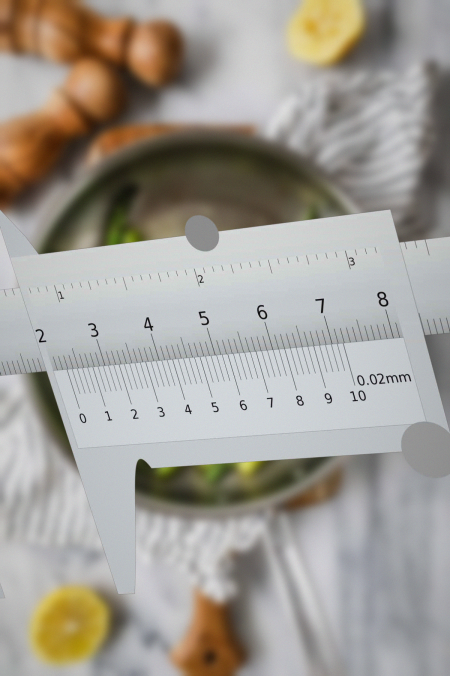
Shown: 22.8 mm
